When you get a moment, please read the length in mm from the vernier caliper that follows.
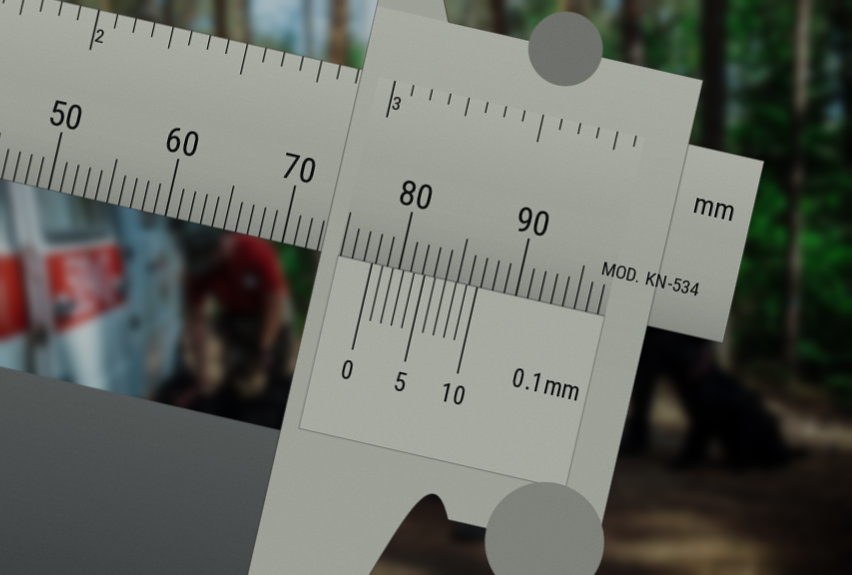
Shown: 77.7 mm
